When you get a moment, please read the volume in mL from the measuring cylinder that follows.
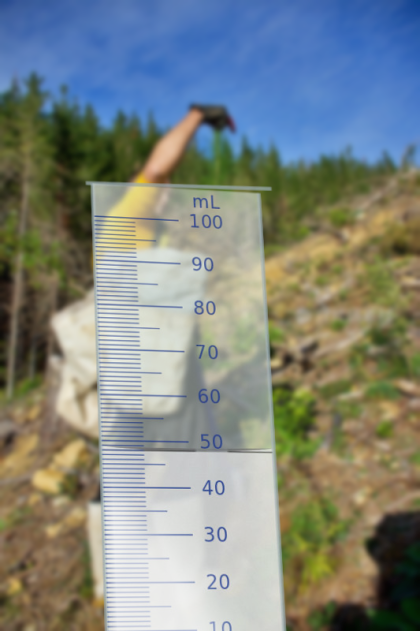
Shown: 48 mL
